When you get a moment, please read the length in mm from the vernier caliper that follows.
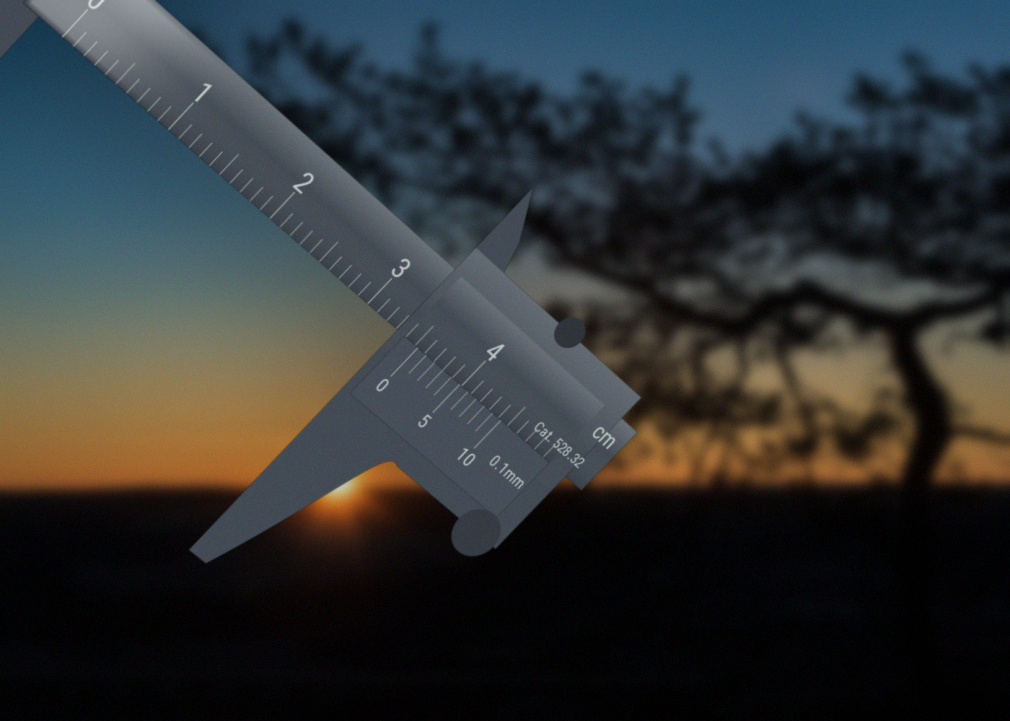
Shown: 35.3 mm
